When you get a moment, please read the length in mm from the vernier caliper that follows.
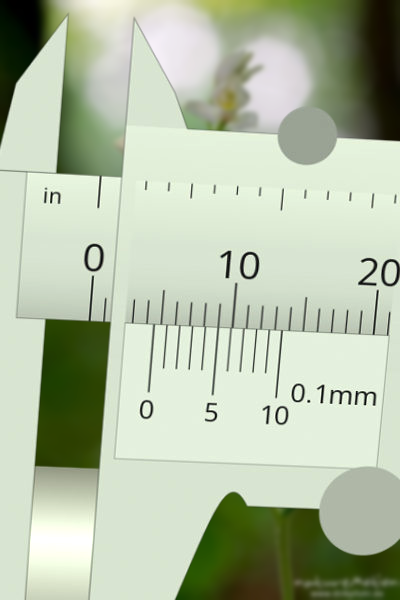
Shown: 4.5 mm
